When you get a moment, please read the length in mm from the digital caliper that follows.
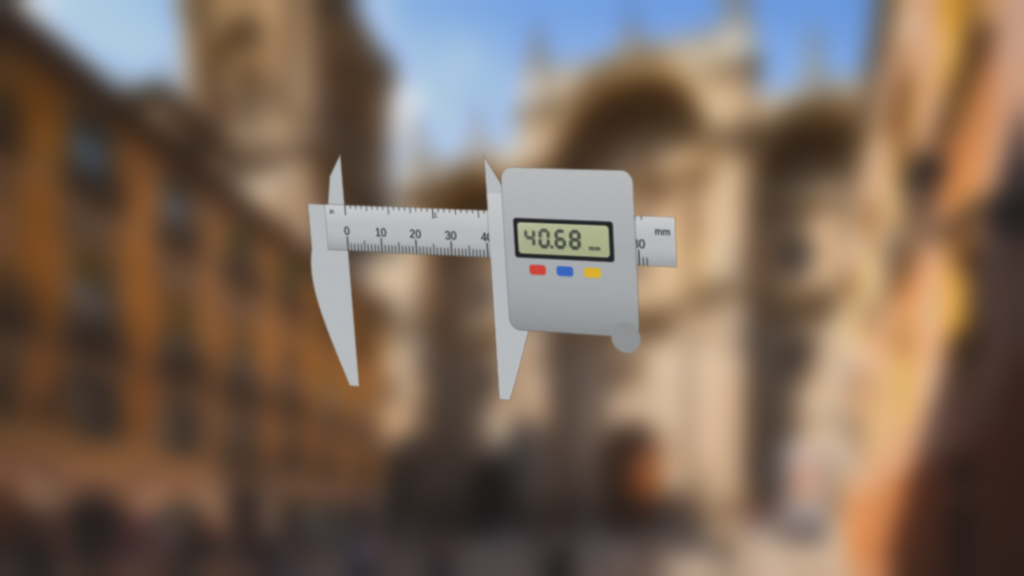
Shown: 40.68 mm
